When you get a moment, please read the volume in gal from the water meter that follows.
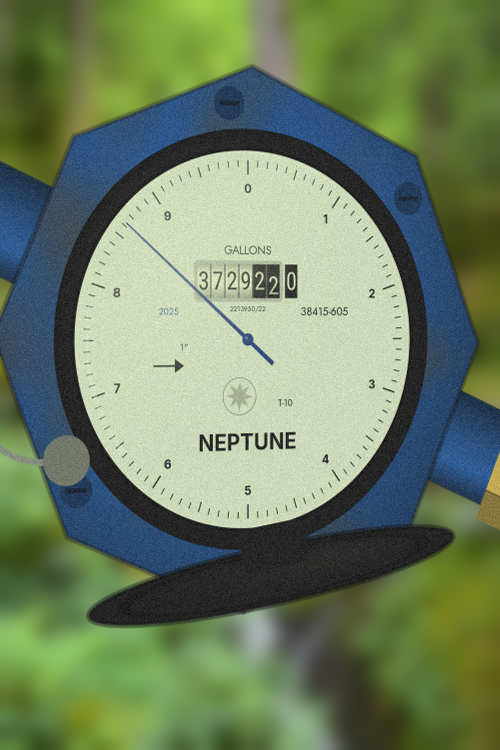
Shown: 3729218.6 gal
